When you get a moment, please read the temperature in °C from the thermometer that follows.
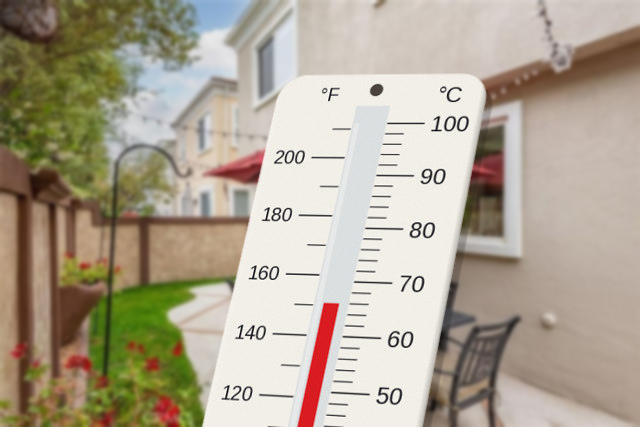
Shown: 66 °C
